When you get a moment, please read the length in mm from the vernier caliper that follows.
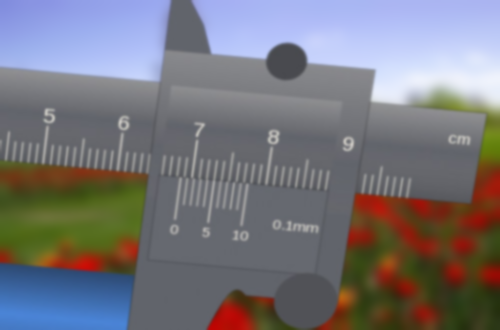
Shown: 68.5 mm
